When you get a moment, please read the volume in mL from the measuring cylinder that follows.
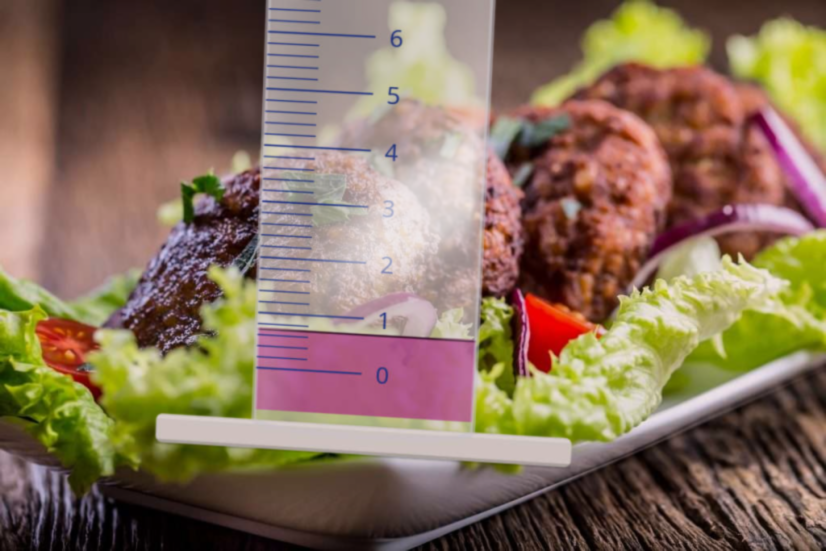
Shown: 0.7 mL
